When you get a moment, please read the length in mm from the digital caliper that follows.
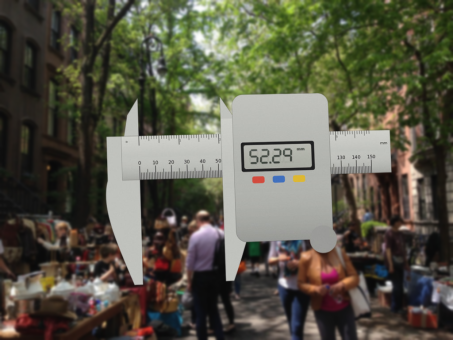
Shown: 52.29 mm
